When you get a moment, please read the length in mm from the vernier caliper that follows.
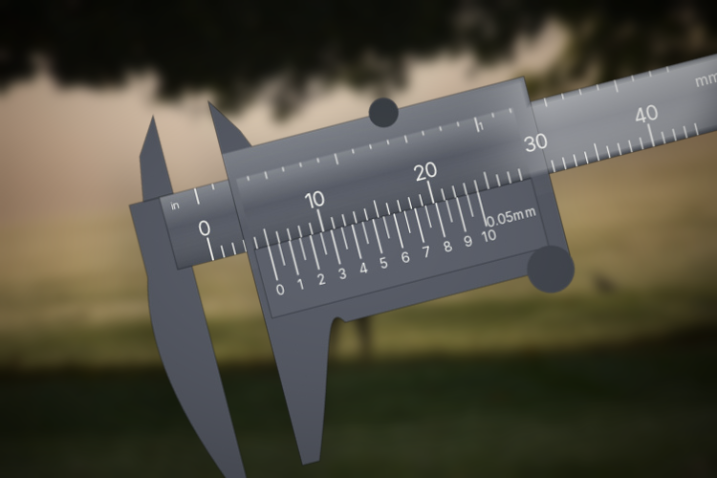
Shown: 5.0 mm
